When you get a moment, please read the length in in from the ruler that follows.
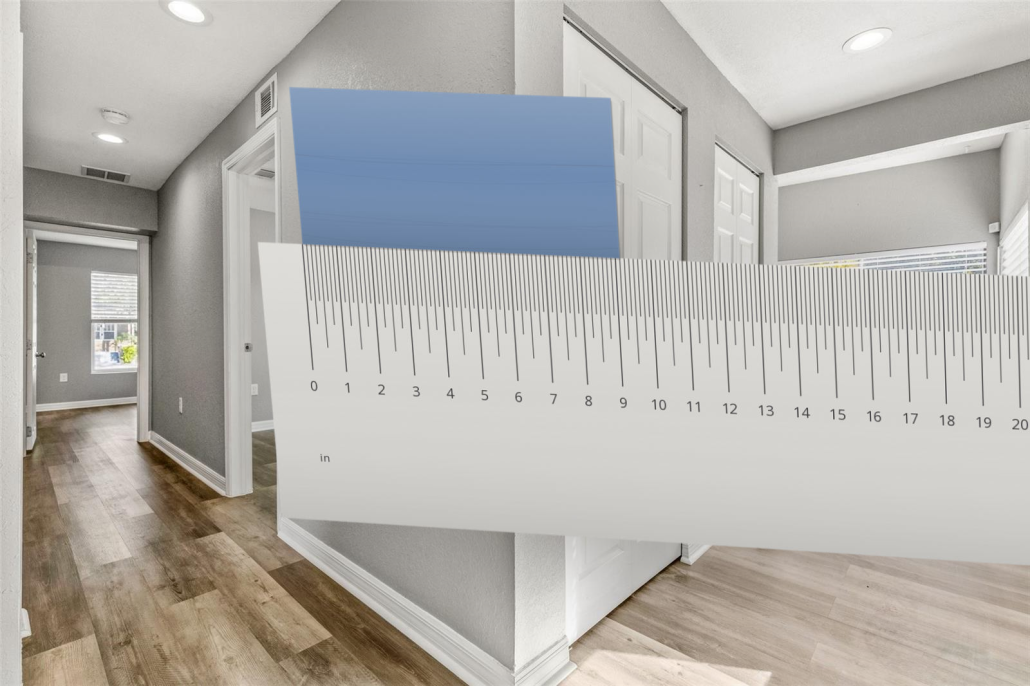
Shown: 9.125 in
